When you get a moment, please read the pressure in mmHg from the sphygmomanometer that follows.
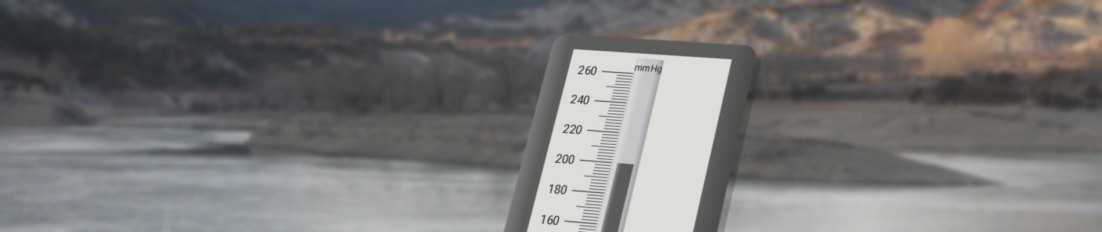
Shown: 200 mmHg
